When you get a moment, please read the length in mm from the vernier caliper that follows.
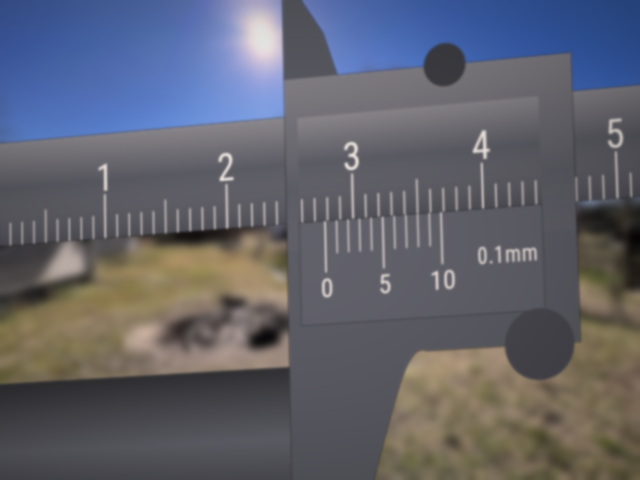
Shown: 27.8 mm
